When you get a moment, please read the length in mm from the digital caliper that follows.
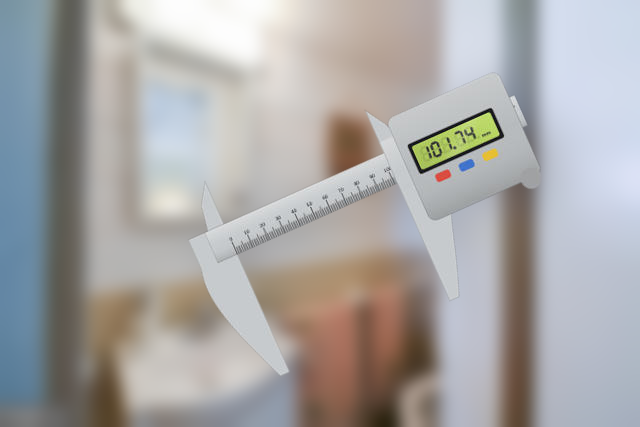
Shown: 101.74 mm
